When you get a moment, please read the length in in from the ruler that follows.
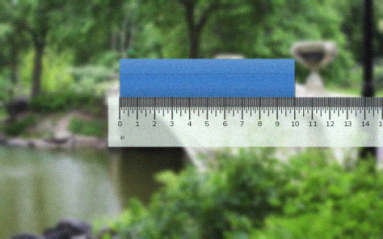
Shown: 10 in
